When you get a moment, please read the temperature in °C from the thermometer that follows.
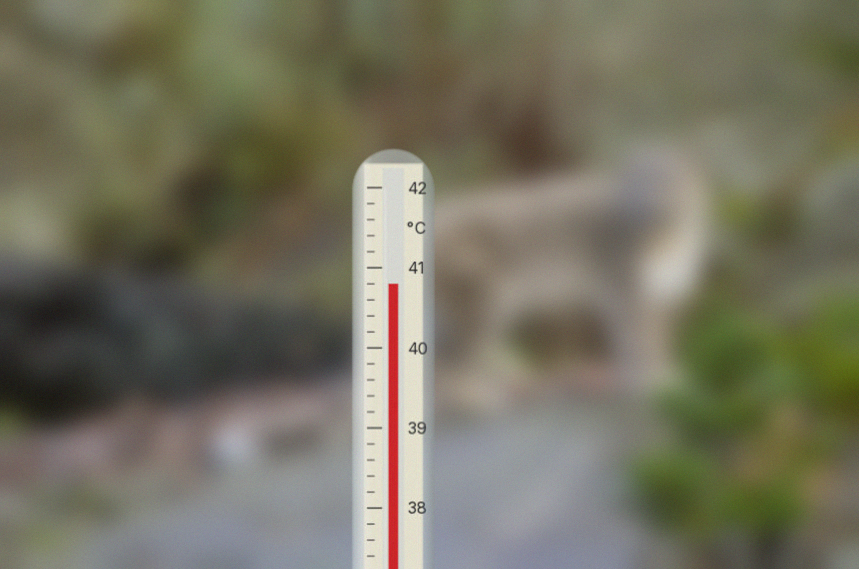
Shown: 40.8 °C
